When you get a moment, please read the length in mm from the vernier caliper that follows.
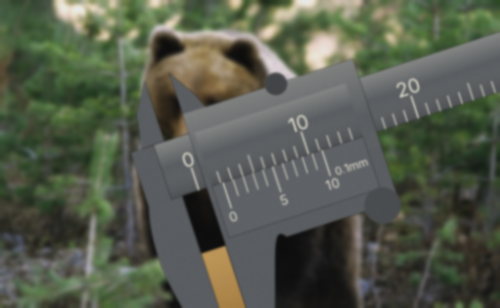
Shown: 2.2 mm
